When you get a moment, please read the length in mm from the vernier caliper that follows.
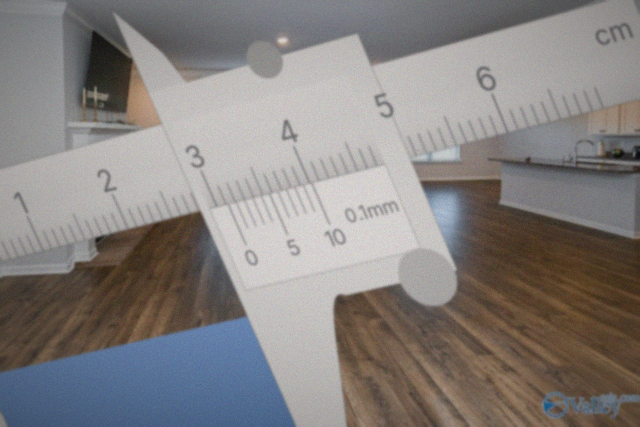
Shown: 31.2 mm
